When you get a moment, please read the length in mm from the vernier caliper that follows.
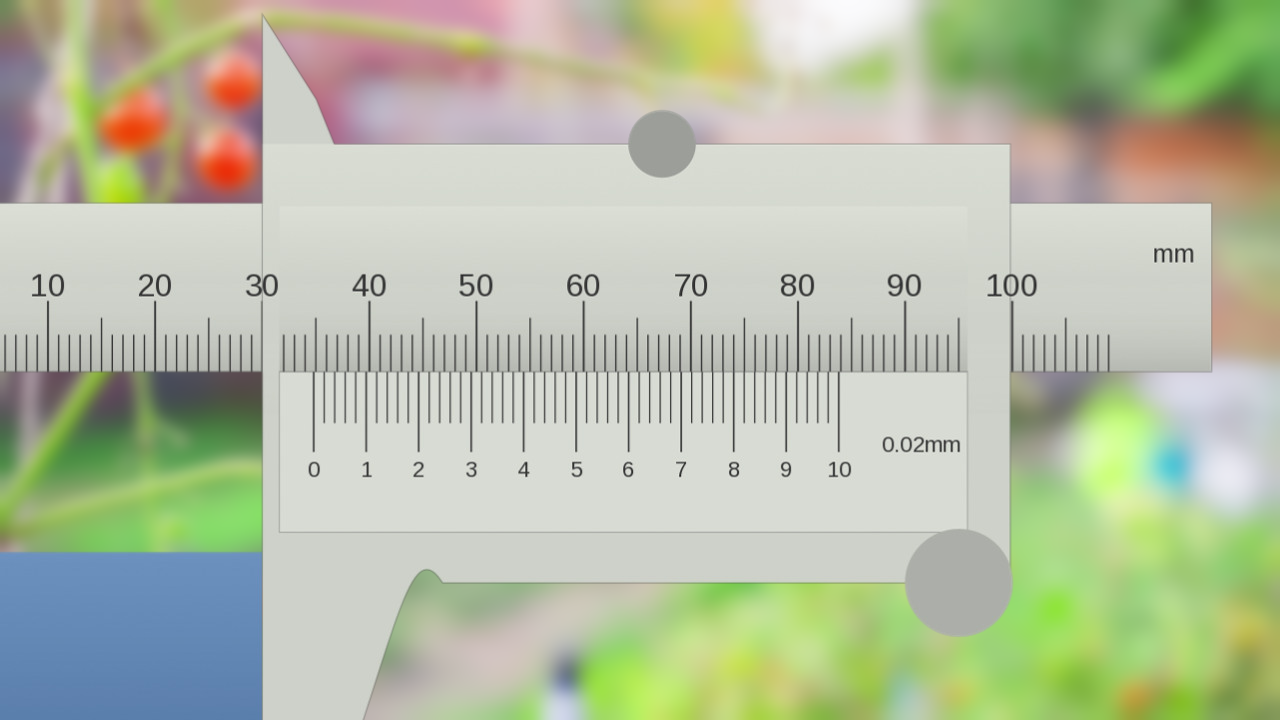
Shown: 34.8 mm
